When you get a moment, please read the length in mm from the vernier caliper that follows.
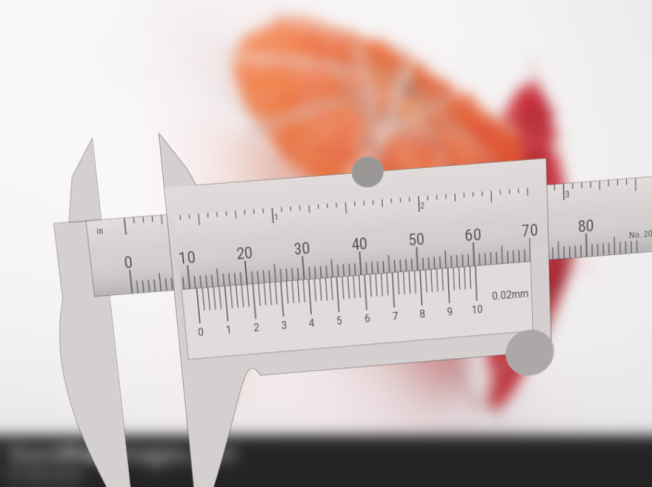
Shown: 11.2 mm
